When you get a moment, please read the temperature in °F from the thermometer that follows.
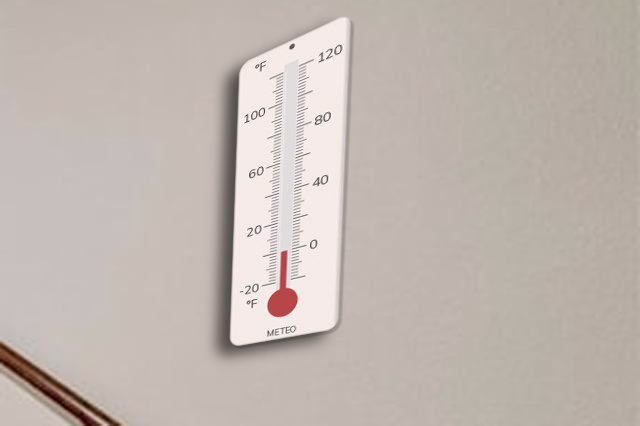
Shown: 0 °F
